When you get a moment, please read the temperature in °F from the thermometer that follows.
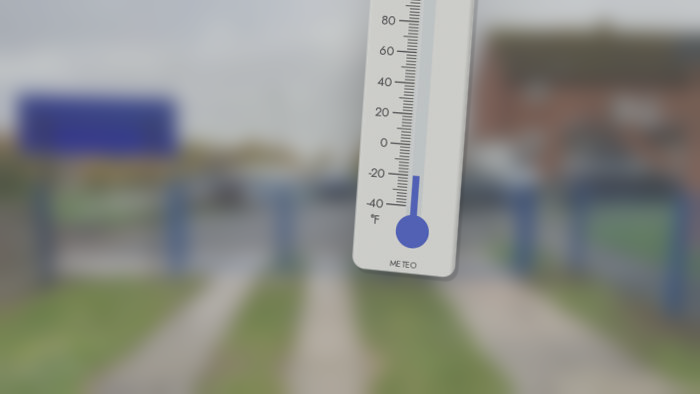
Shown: -20 °F
